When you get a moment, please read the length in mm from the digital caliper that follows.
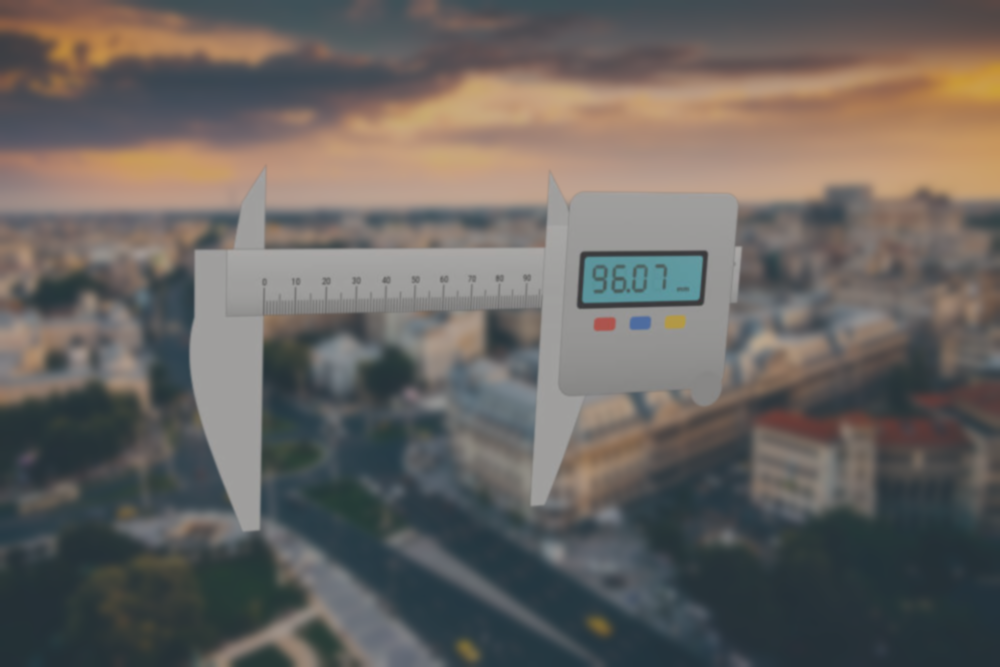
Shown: 96.07 mm
